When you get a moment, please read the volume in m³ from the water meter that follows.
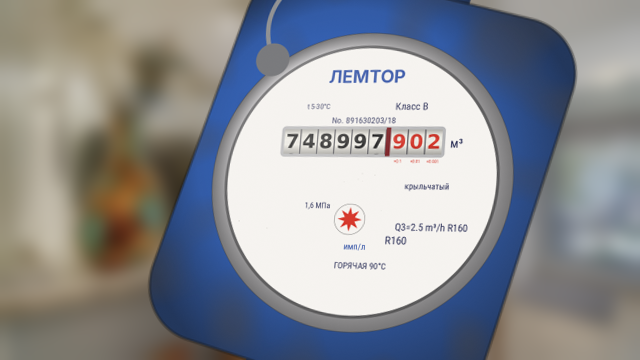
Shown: 748997.902 m³
